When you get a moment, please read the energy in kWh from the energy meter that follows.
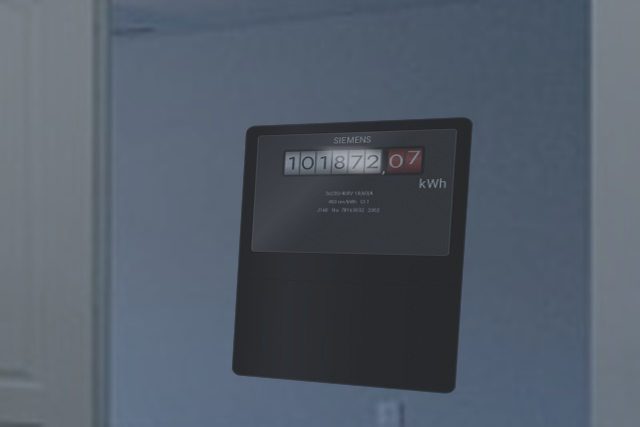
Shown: 101872.07 kWh
